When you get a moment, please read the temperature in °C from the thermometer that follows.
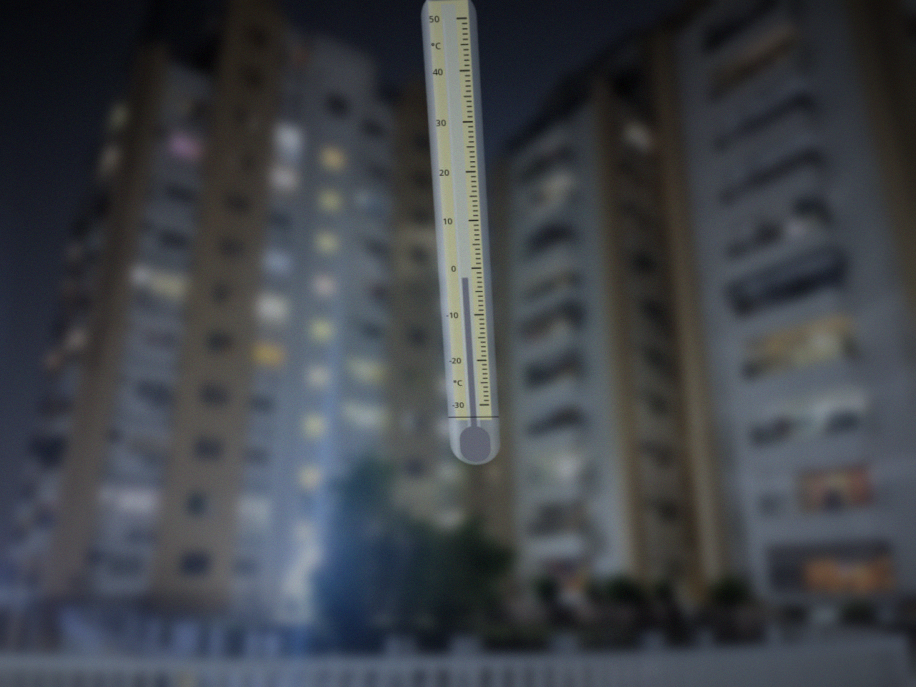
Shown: -2 °C
